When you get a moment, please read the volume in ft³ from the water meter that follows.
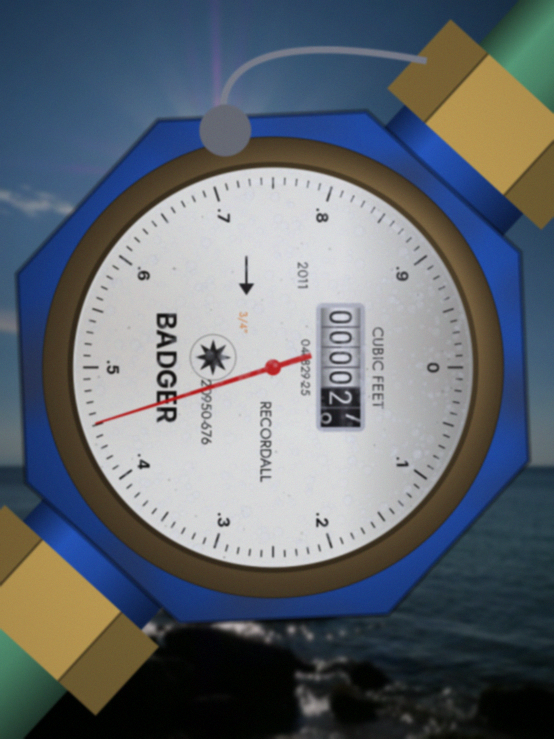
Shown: 27.45 ft³
